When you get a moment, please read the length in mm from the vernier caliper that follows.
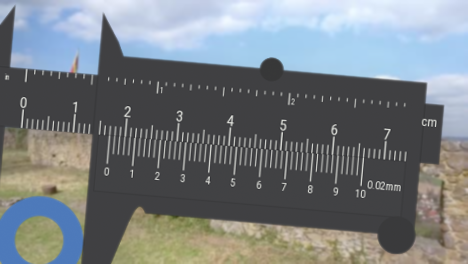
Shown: 17.0 mm
